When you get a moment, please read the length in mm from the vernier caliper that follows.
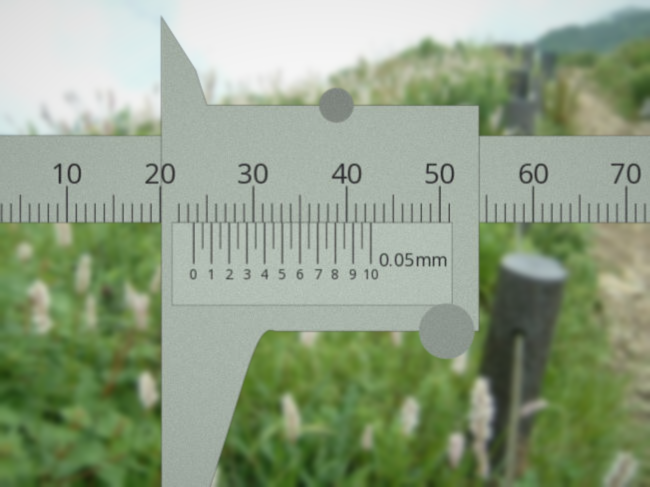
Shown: 23.6 mm
